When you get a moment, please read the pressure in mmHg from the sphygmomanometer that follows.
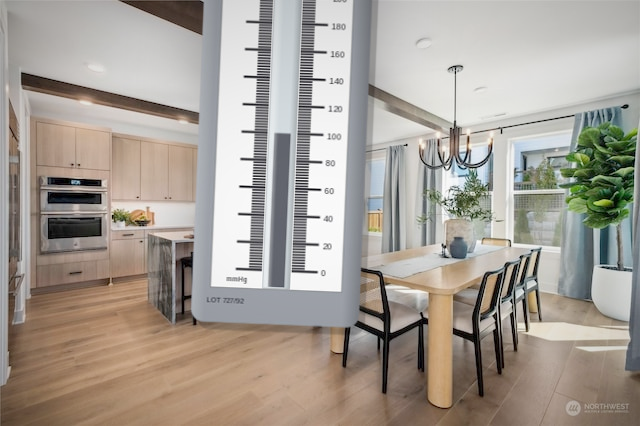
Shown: 100 mmHg
